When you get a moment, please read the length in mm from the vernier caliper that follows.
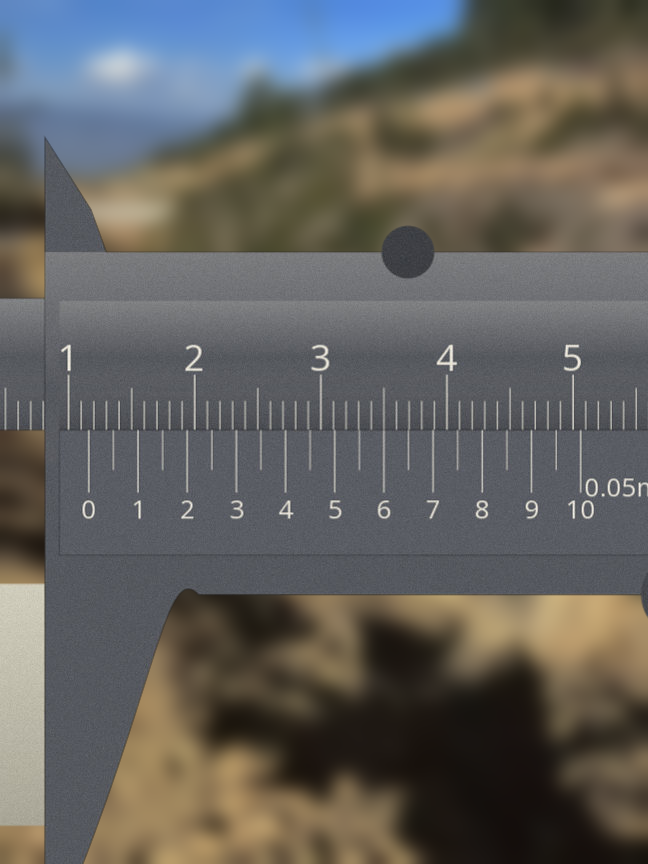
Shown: 11.6 mm
